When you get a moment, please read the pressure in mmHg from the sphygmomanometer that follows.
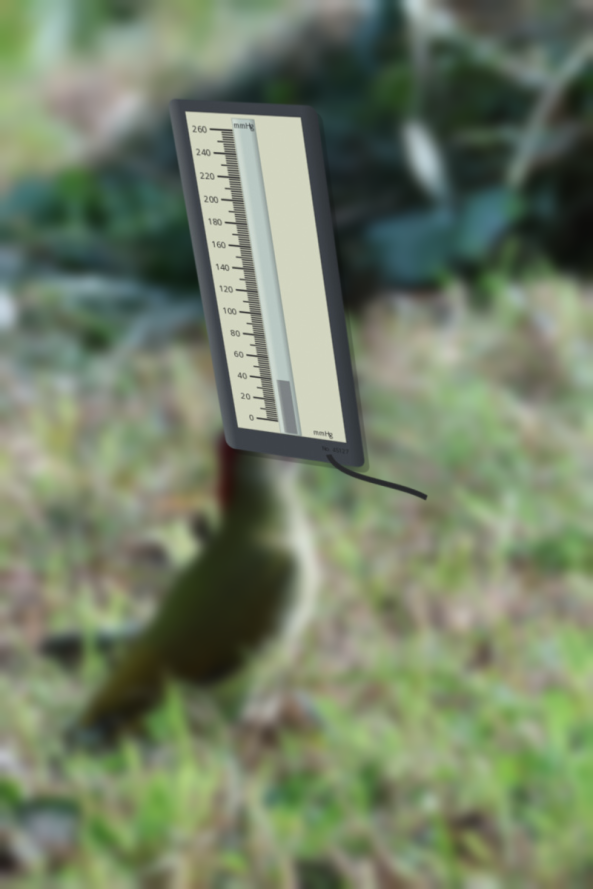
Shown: 40 mmHg
